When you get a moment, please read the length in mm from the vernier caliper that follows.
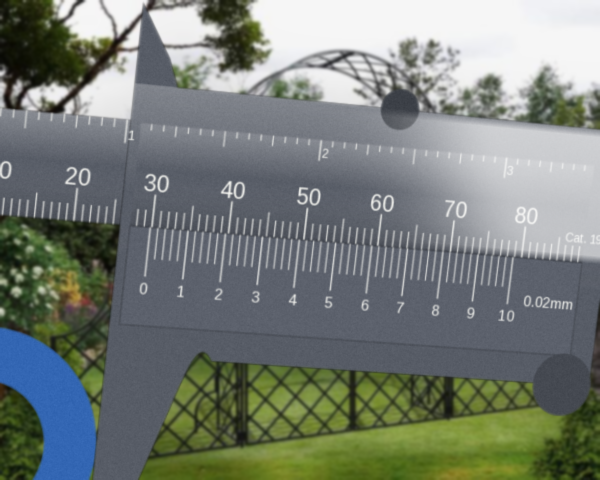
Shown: 29.8 mm
